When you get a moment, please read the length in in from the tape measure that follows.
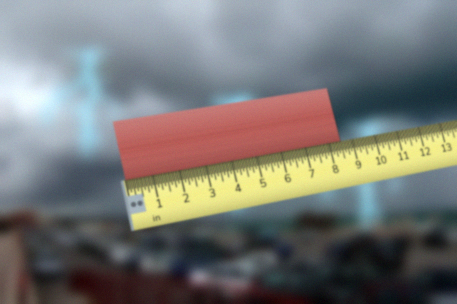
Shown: 8.5 in
